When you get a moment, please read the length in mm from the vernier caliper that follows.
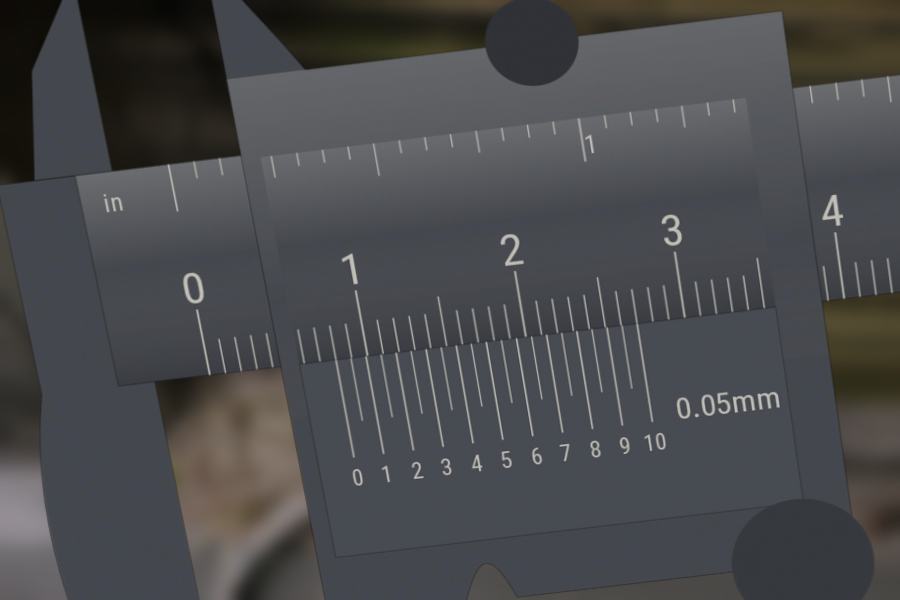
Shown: 8.0 mm
